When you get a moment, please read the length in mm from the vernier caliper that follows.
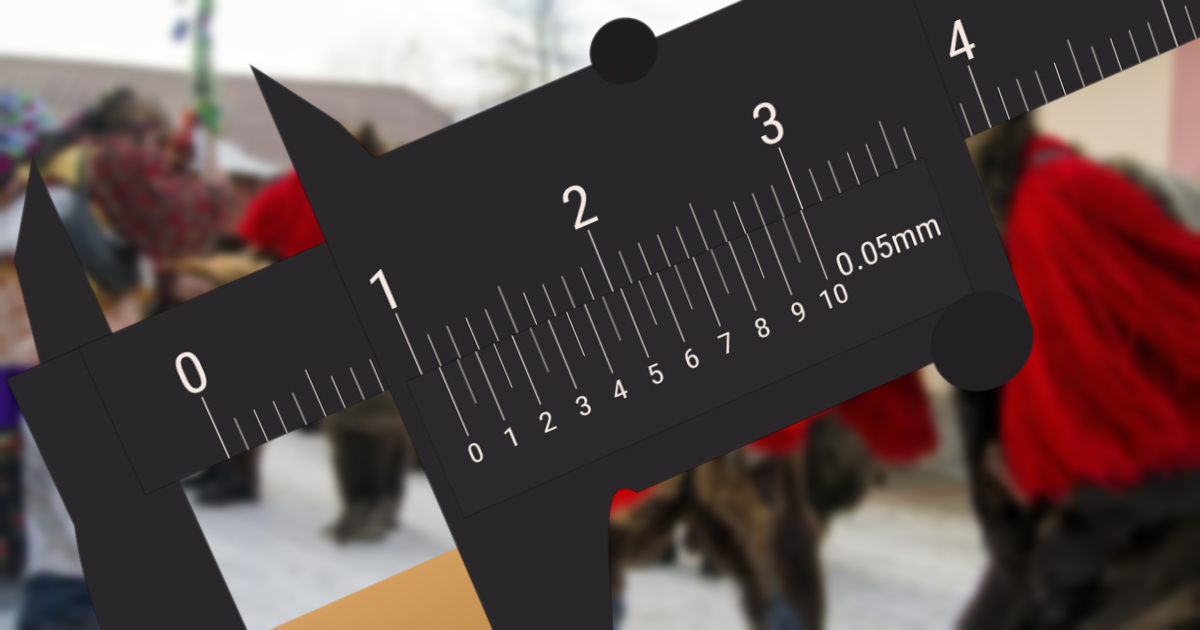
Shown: 10.9 mm
